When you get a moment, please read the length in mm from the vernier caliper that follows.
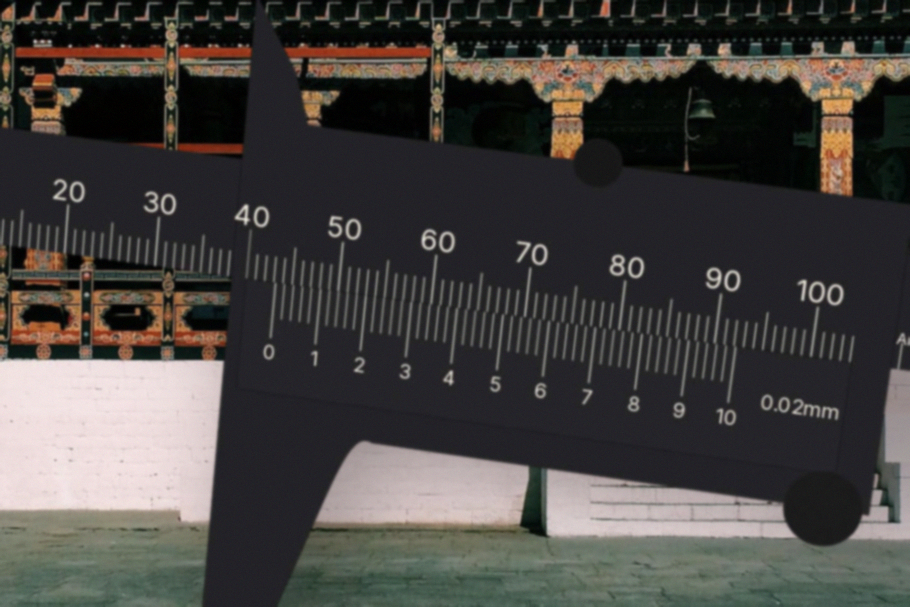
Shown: 43.2 mm
